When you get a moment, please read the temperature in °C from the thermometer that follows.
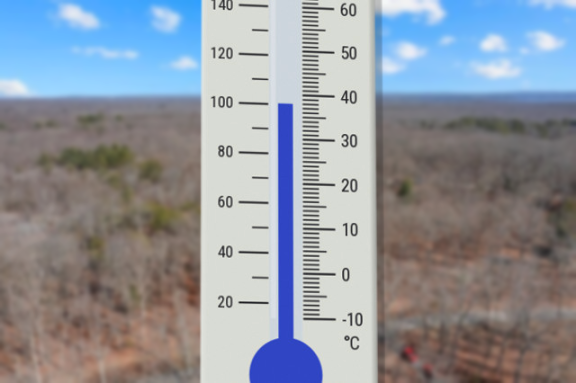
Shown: 38 °C
